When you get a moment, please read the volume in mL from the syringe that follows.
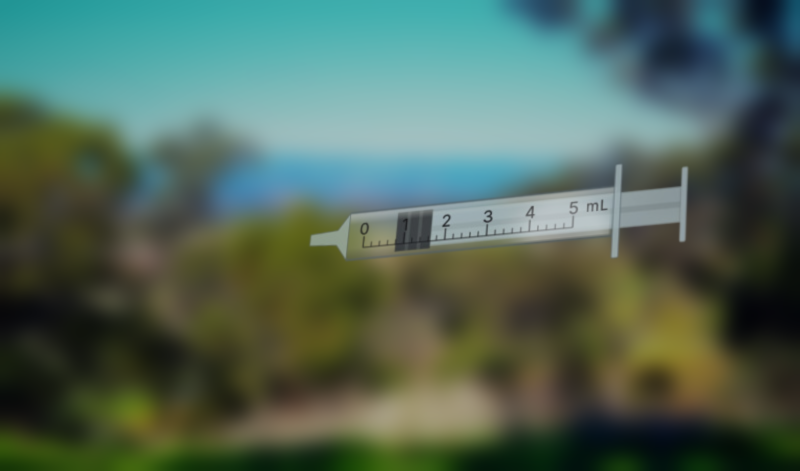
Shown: 0.8 mL
